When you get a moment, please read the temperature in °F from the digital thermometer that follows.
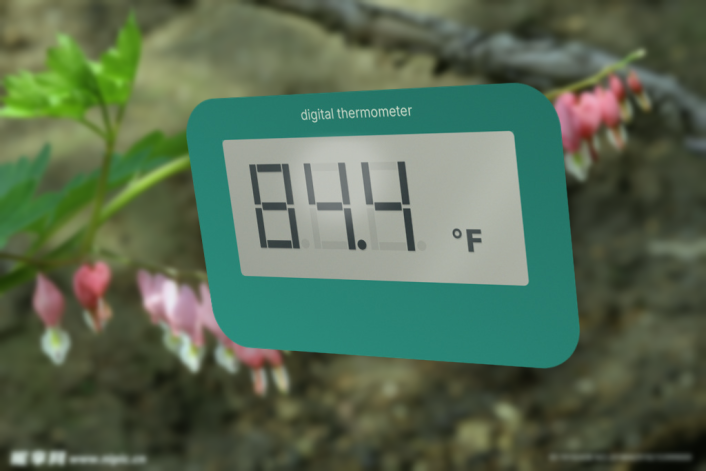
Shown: 84.4 °F
